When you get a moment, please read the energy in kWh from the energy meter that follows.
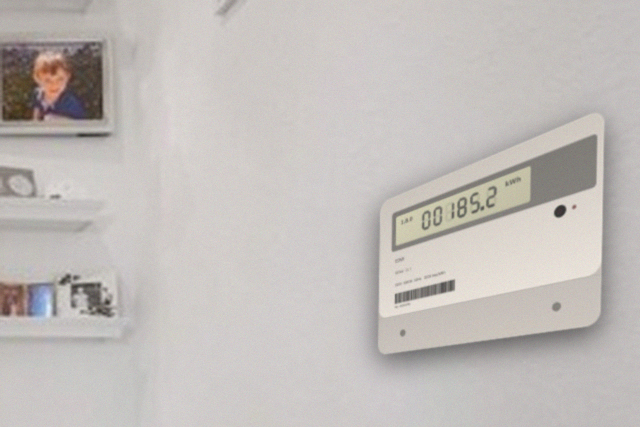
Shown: 185.2 kWh
